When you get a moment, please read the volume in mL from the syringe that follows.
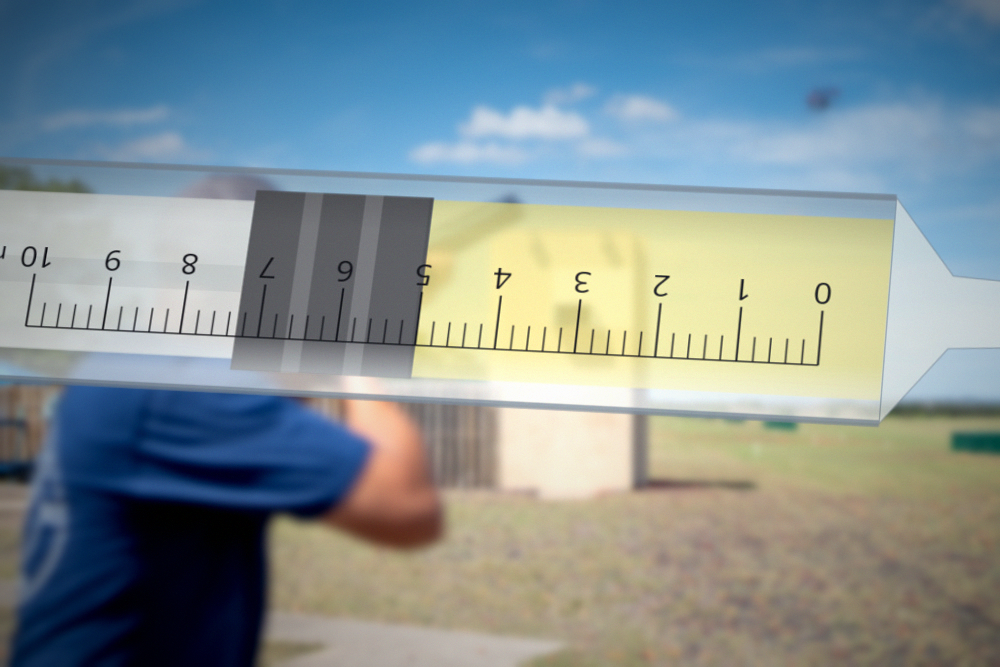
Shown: 5 mL
